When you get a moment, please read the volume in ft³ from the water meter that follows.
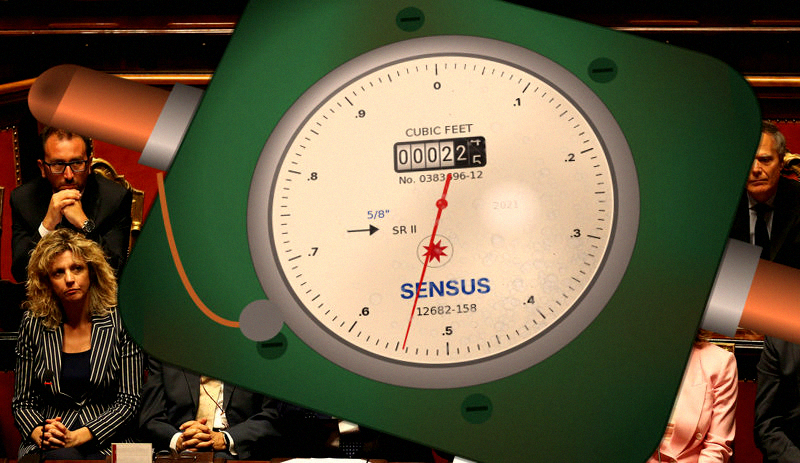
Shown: 224.54 ft³
